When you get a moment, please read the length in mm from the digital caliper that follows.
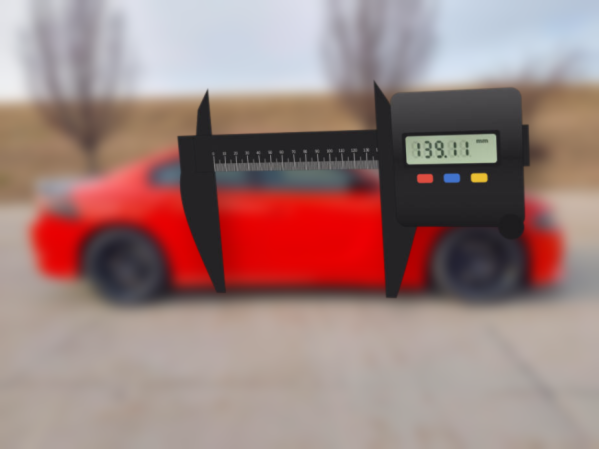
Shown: 139.11 mm
